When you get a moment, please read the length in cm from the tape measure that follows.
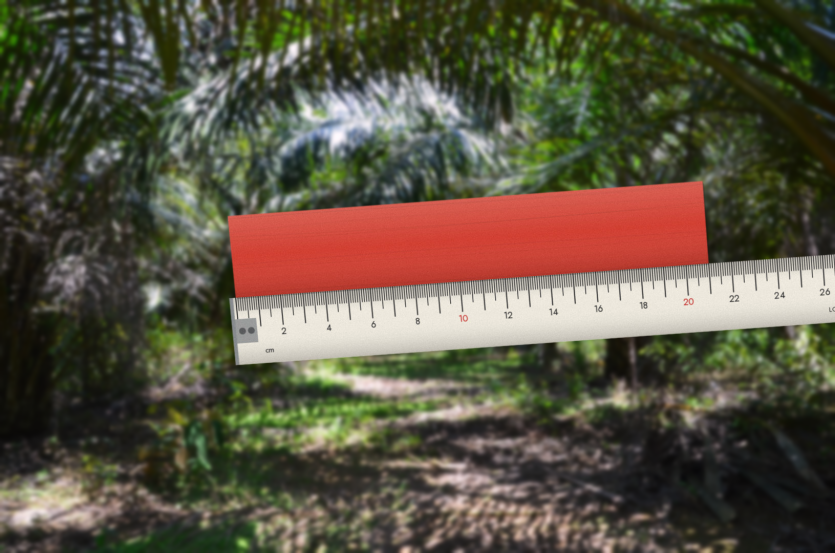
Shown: 21 cm
